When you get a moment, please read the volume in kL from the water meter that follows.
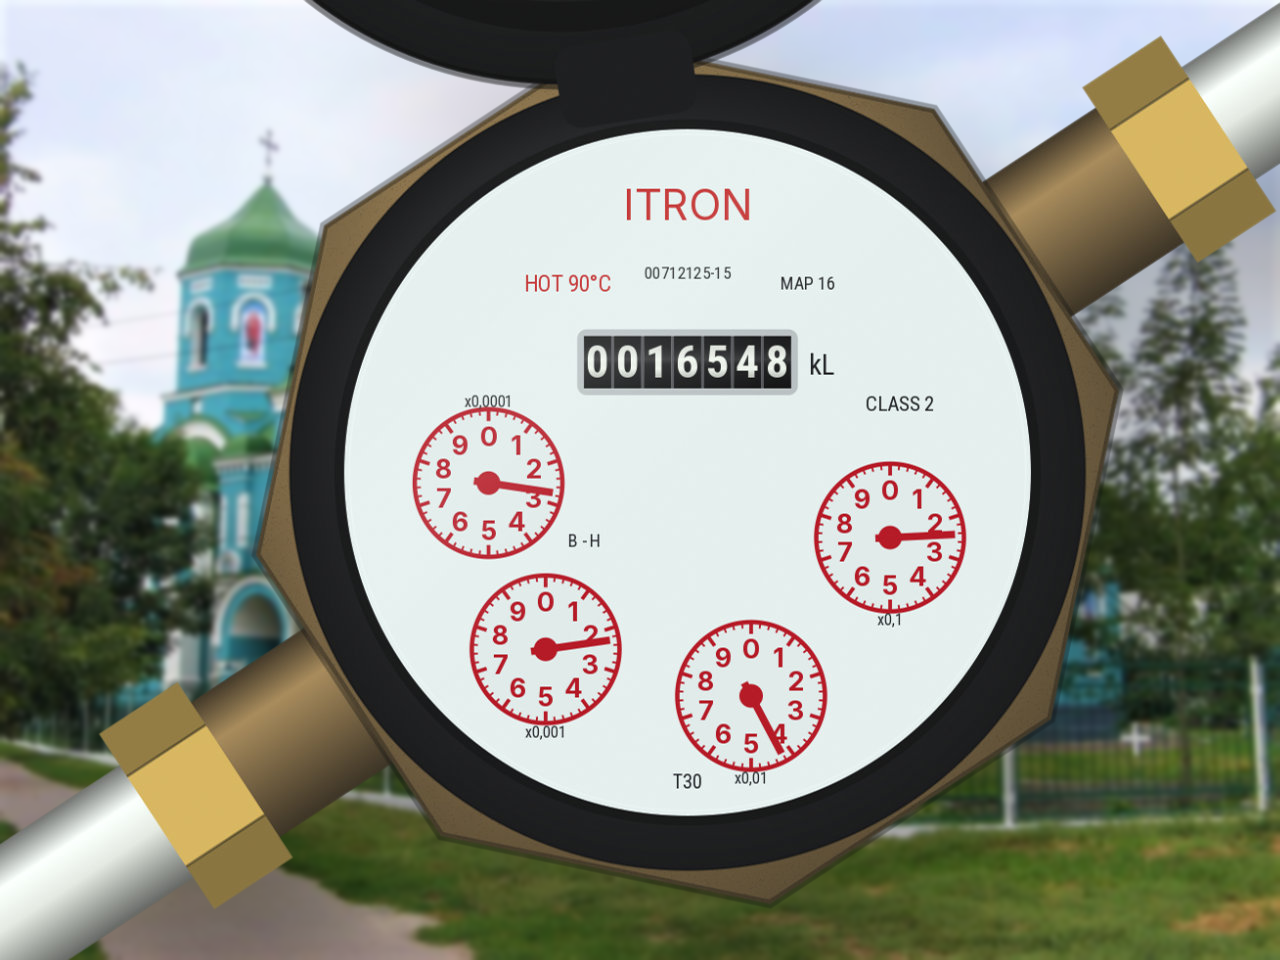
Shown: 16548.2422 kL
